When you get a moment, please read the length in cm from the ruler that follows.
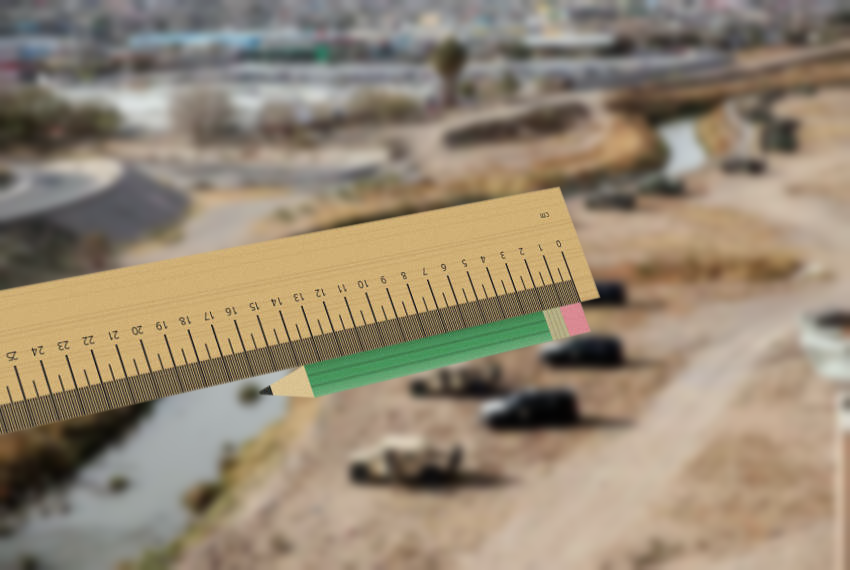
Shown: 16 cm
